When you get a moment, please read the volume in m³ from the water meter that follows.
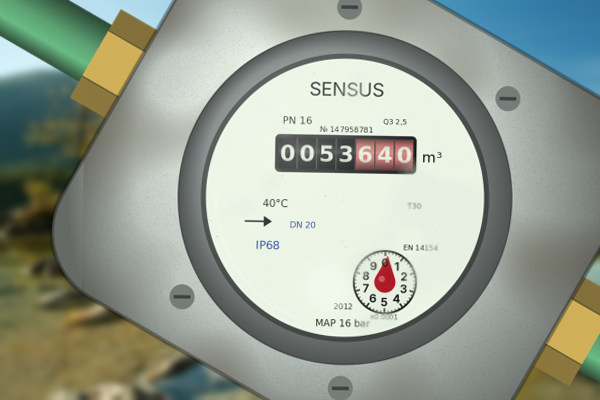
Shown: 53.6400 m³
